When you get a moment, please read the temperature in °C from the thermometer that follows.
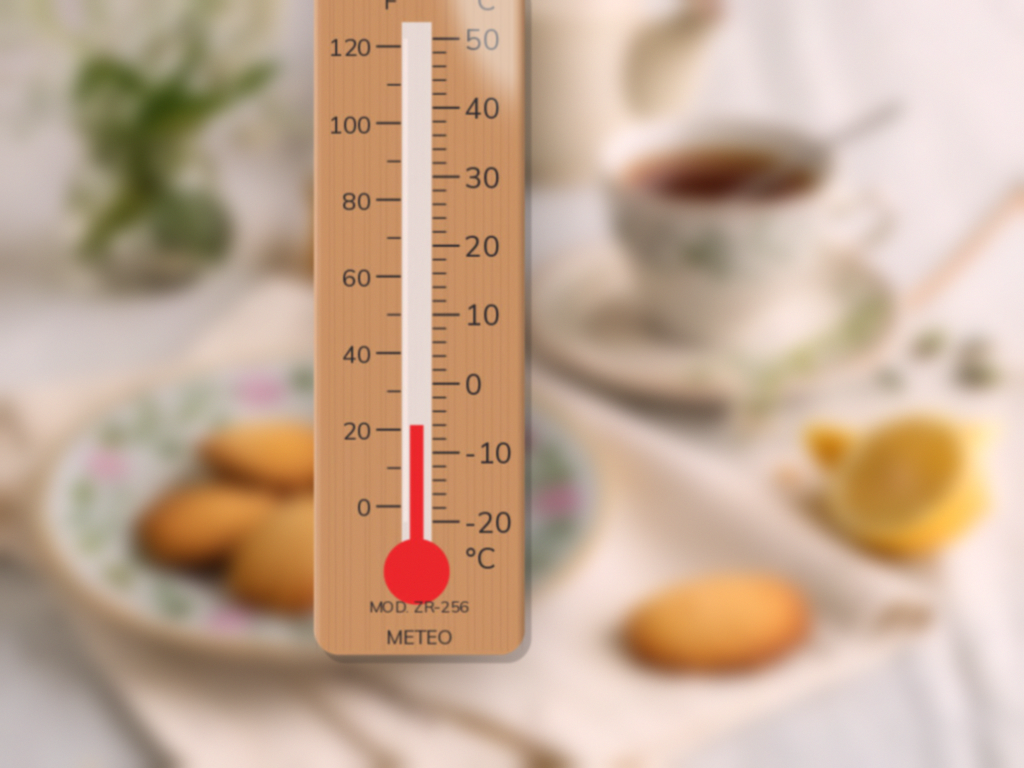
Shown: -6 °C
